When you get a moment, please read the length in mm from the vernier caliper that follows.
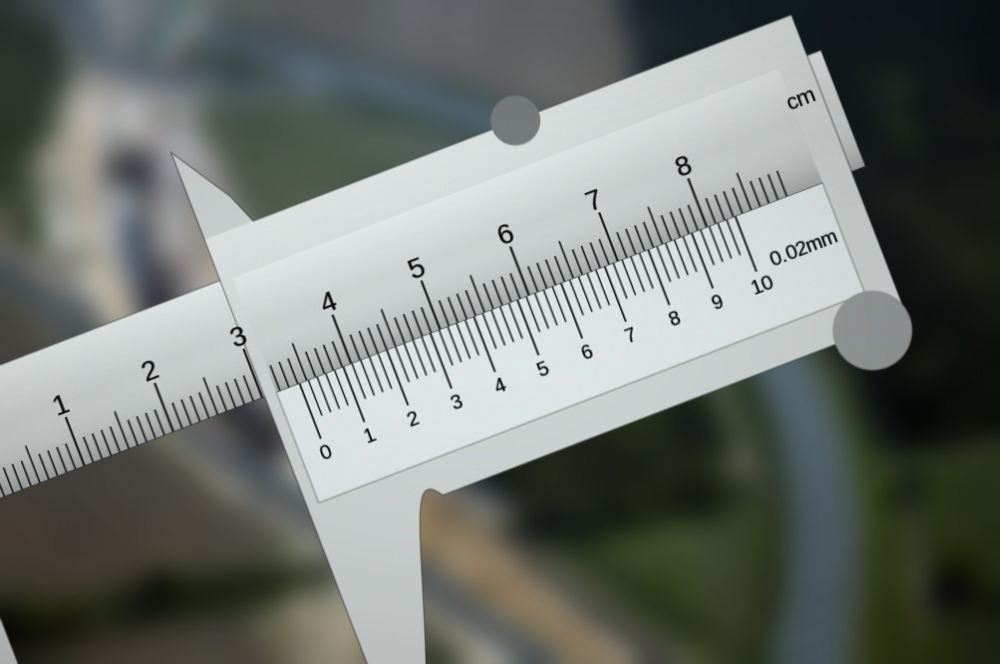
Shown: 34.2 mm
